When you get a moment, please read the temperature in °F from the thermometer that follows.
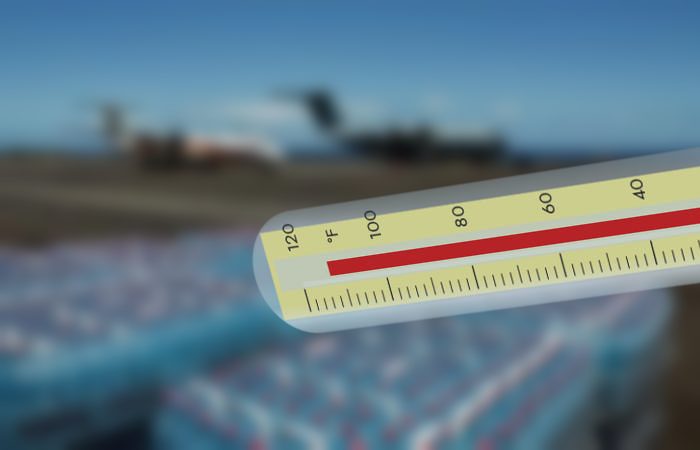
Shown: 113 °F
